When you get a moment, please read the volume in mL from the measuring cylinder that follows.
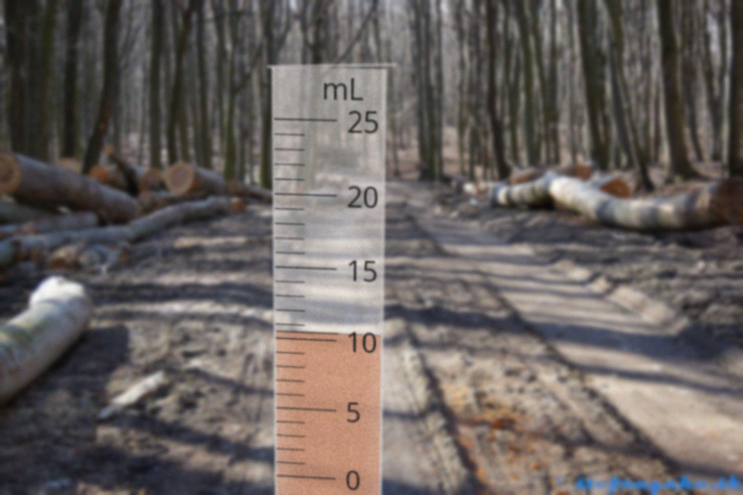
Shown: 10.5 mL
